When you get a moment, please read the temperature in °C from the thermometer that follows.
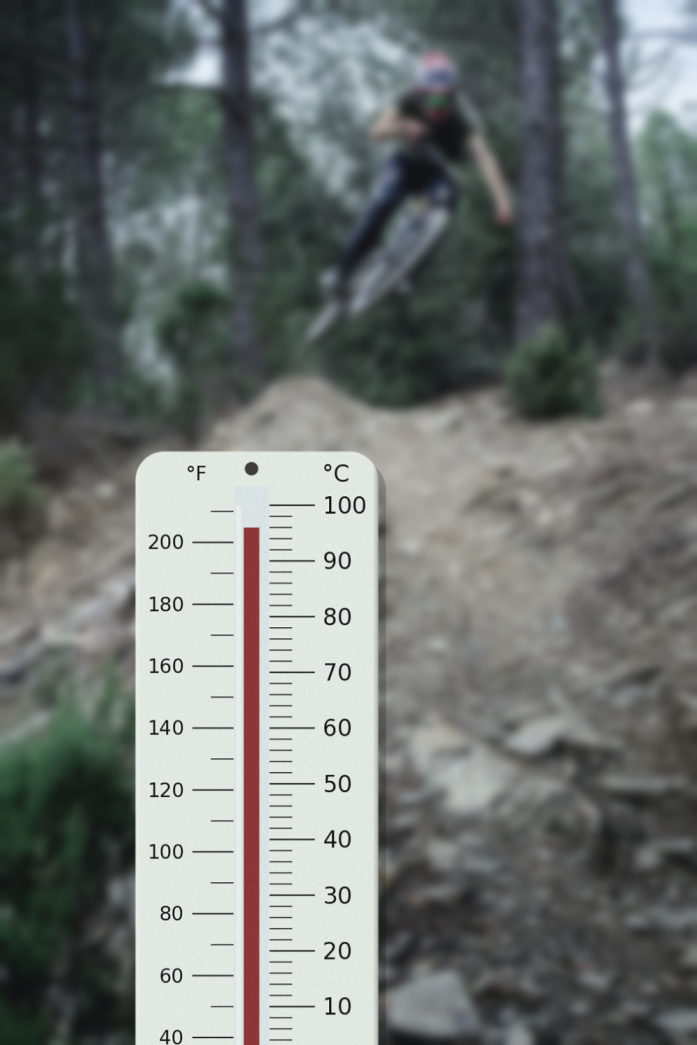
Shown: 96 °C
